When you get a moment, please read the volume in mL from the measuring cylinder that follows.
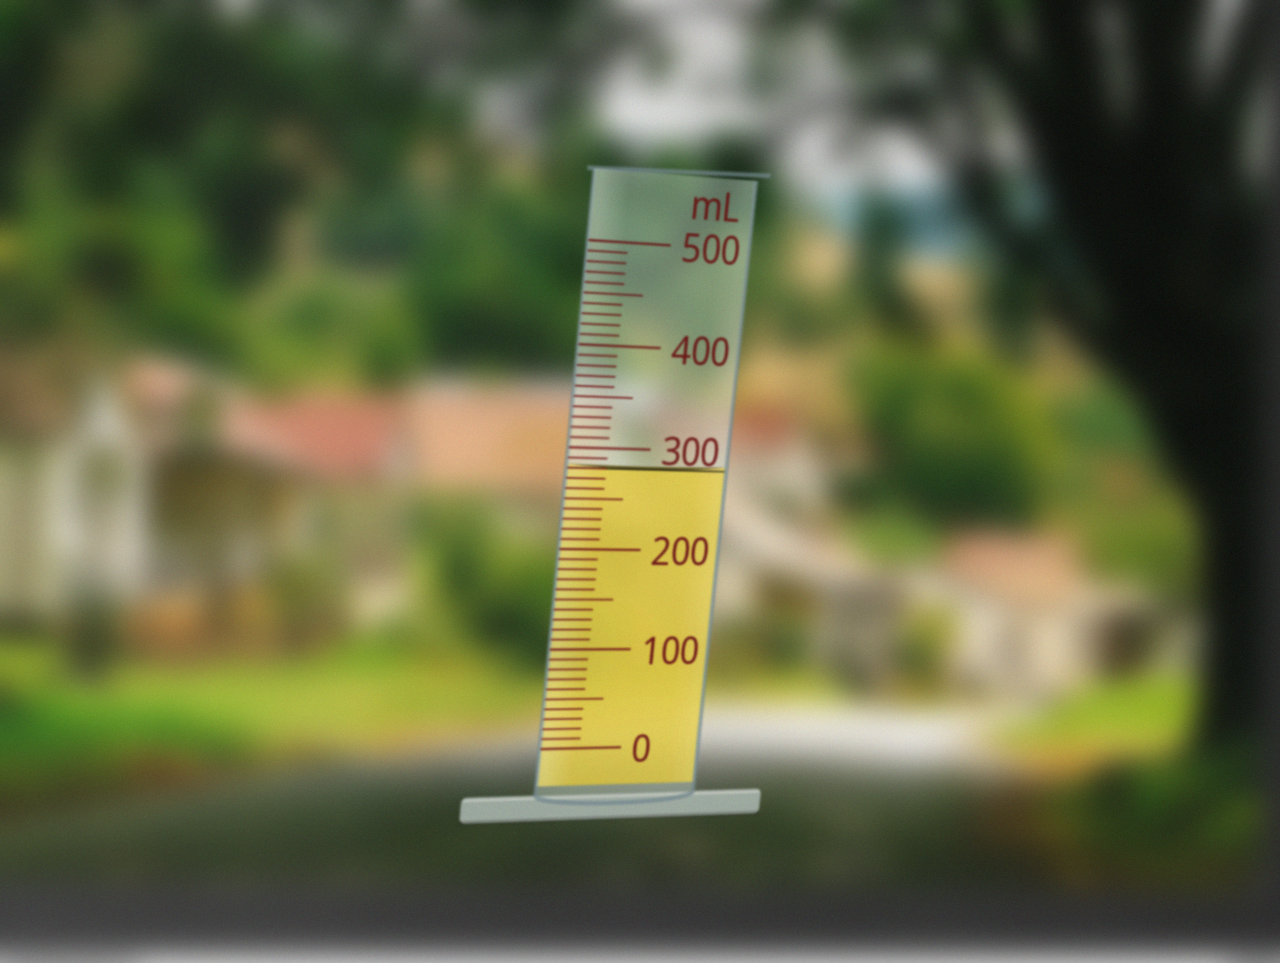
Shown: 280 mL
